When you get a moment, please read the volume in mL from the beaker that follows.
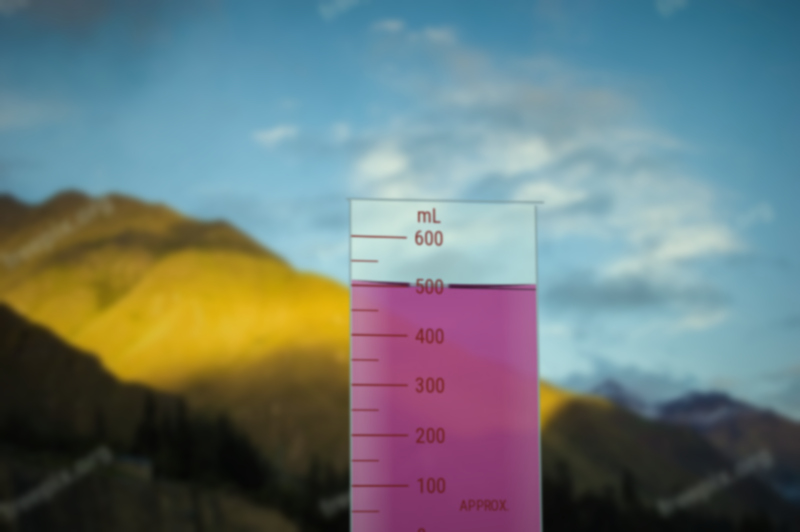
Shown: 500 mL
